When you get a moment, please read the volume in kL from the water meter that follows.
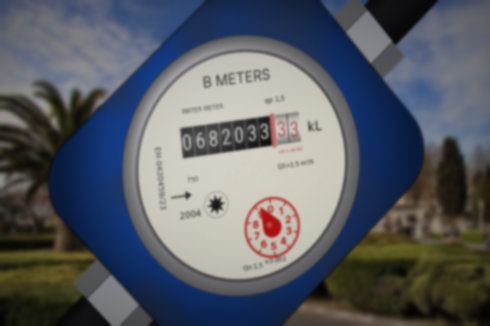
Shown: 682033.329 kL
